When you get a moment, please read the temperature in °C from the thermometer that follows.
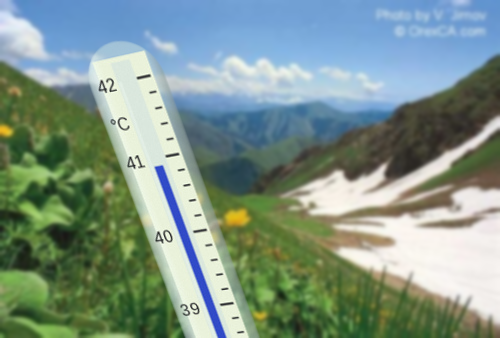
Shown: 40.9 °C
